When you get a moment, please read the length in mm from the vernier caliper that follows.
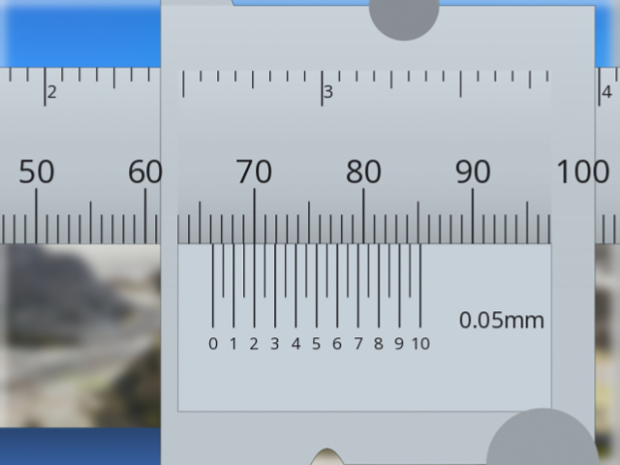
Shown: 66.2 mm
